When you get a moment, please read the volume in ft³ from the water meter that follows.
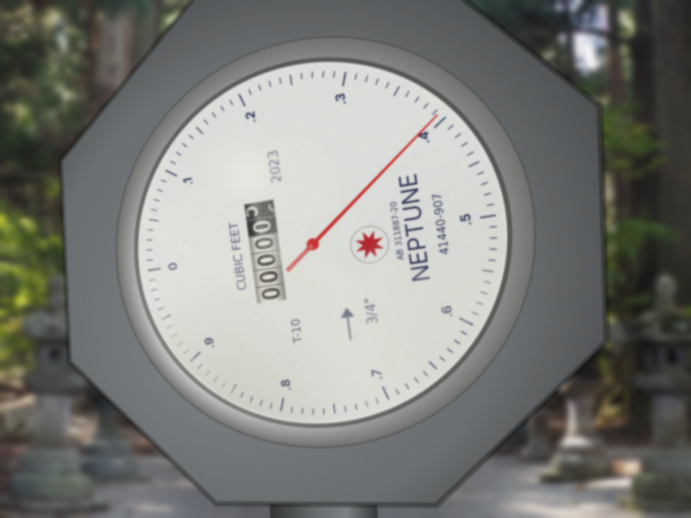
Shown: 5.39 ft³
